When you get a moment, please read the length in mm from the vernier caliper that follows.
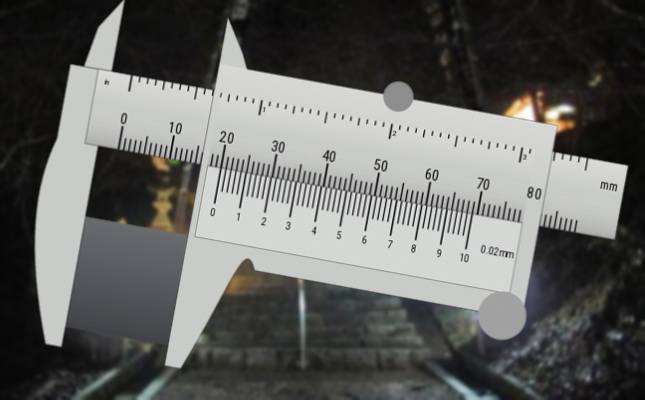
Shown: 20.0 mm
